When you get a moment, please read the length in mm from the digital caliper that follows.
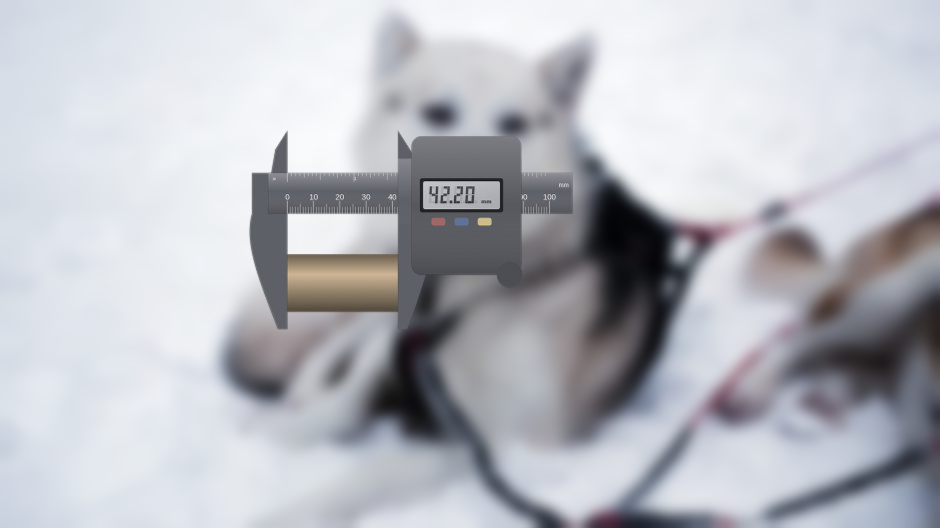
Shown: 42.20 mm
